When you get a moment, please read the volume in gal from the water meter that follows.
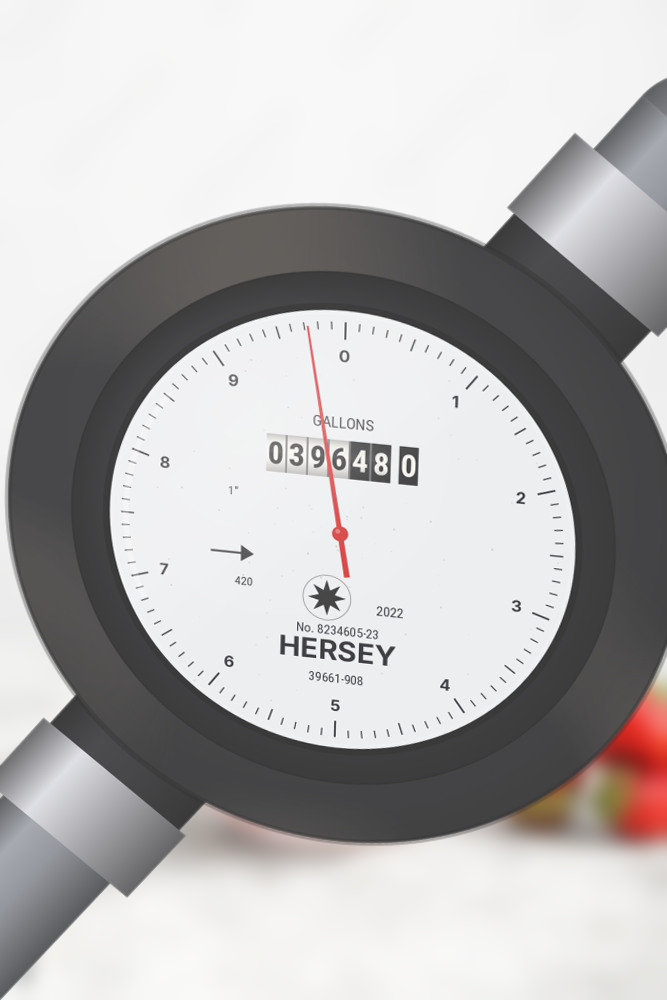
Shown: 396479.7 gal
